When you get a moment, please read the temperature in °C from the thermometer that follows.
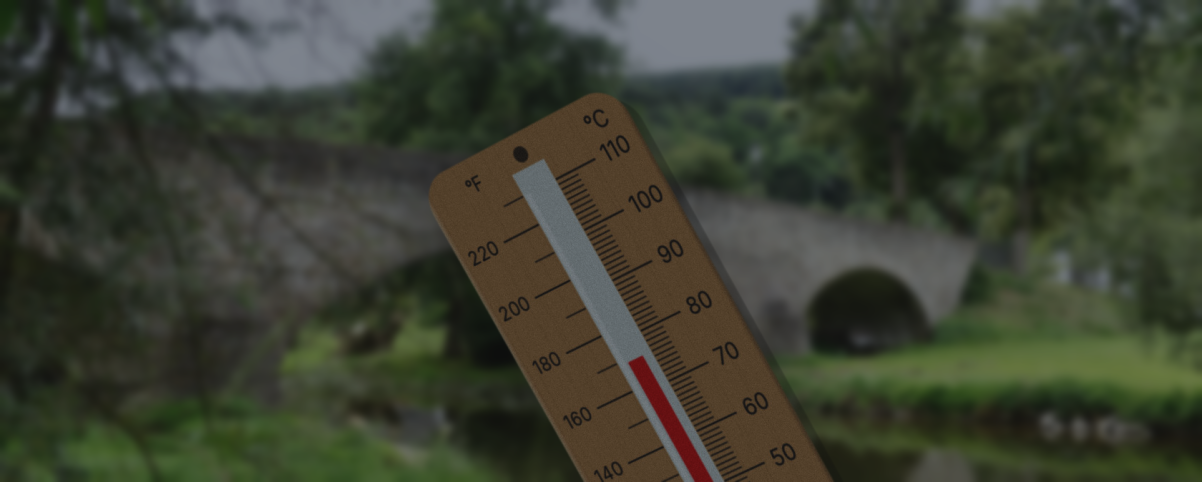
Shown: 76 °C
